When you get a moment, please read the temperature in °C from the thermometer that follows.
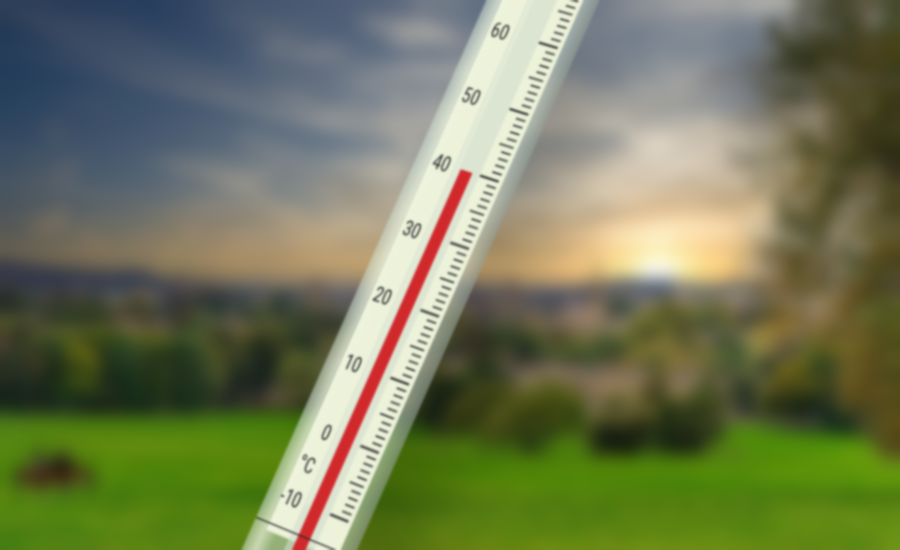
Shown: 40 °C
